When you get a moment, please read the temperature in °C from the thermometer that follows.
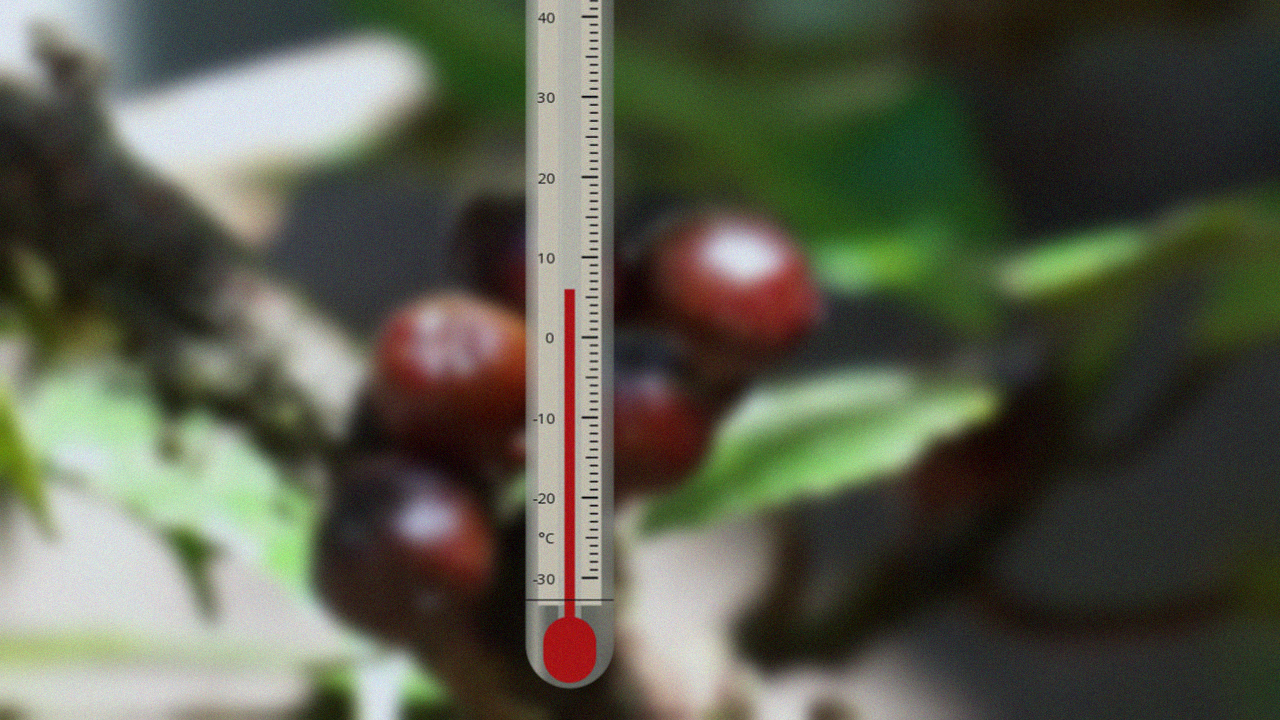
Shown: 6 °C
